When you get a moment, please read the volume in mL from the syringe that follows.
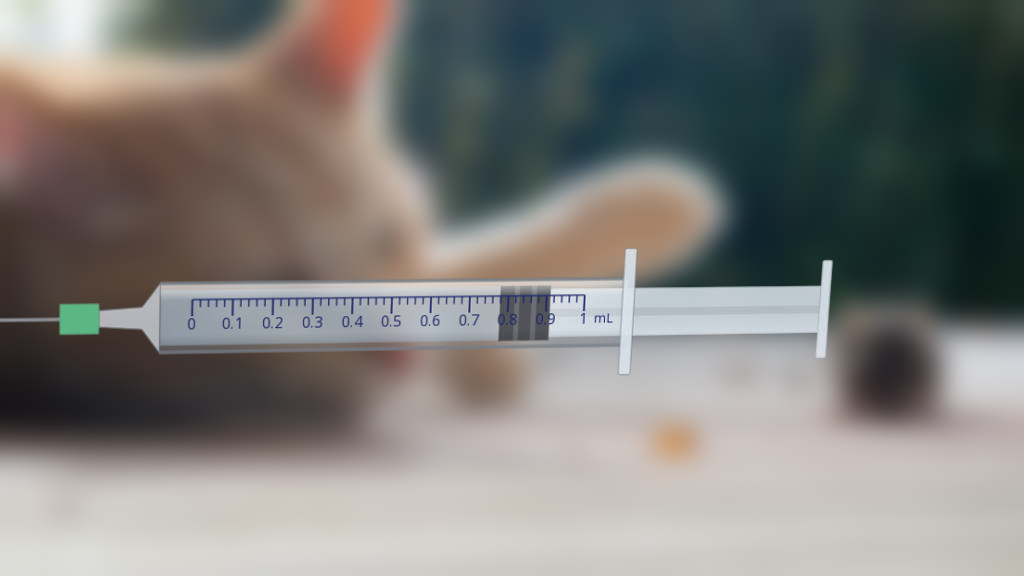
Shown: 0.78 mL
